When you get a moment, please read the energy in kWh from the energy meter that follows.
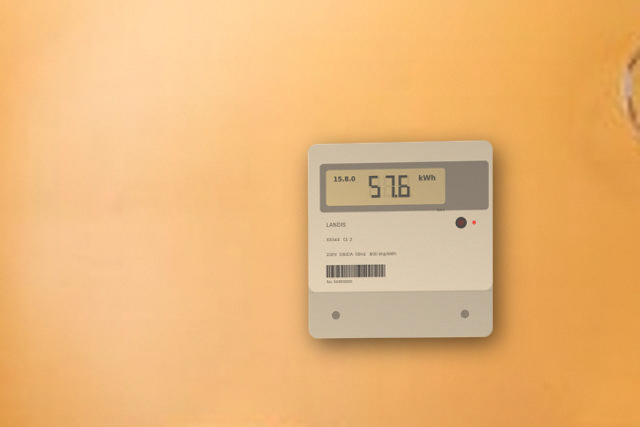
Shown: 57.6 kWh
